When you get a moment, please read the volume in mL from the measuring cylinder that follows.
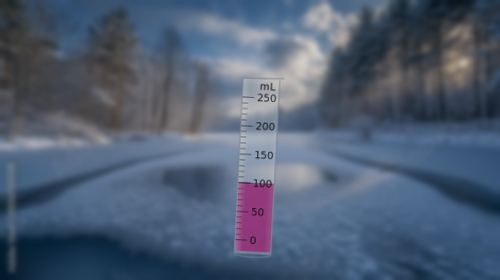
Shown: 100 mL
